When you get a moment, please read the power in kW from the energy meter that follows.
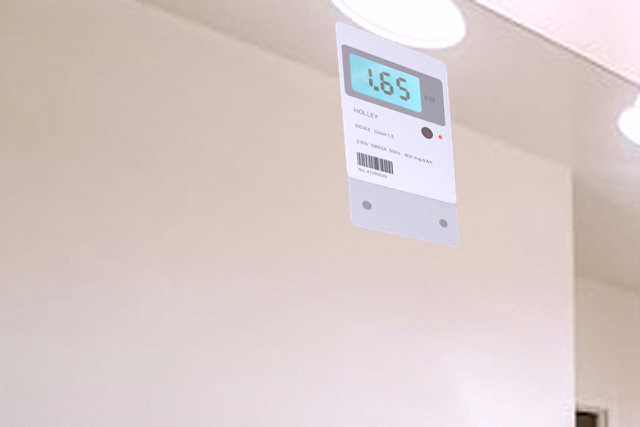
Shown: 1.65 kW
